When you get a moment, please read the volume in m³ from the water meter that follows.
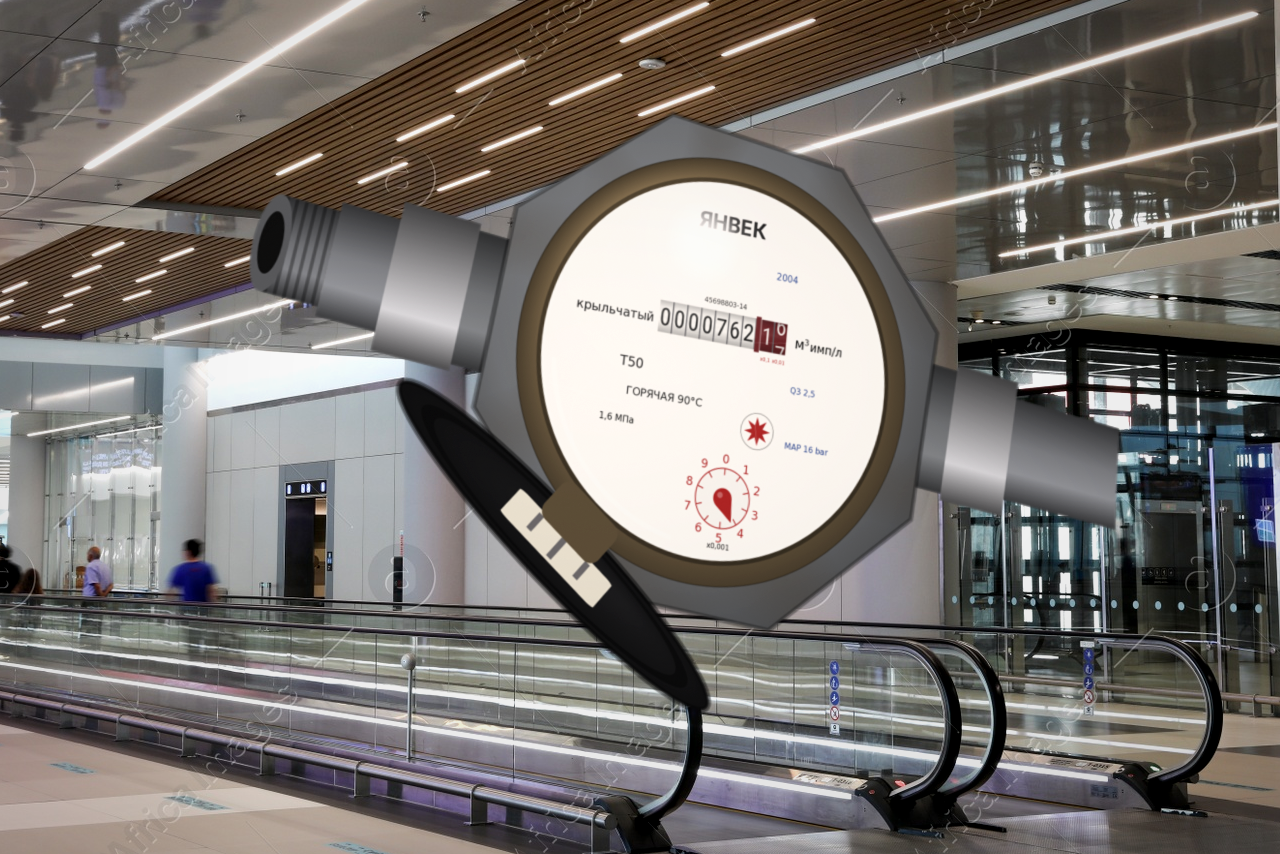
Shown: 762.164 m³
